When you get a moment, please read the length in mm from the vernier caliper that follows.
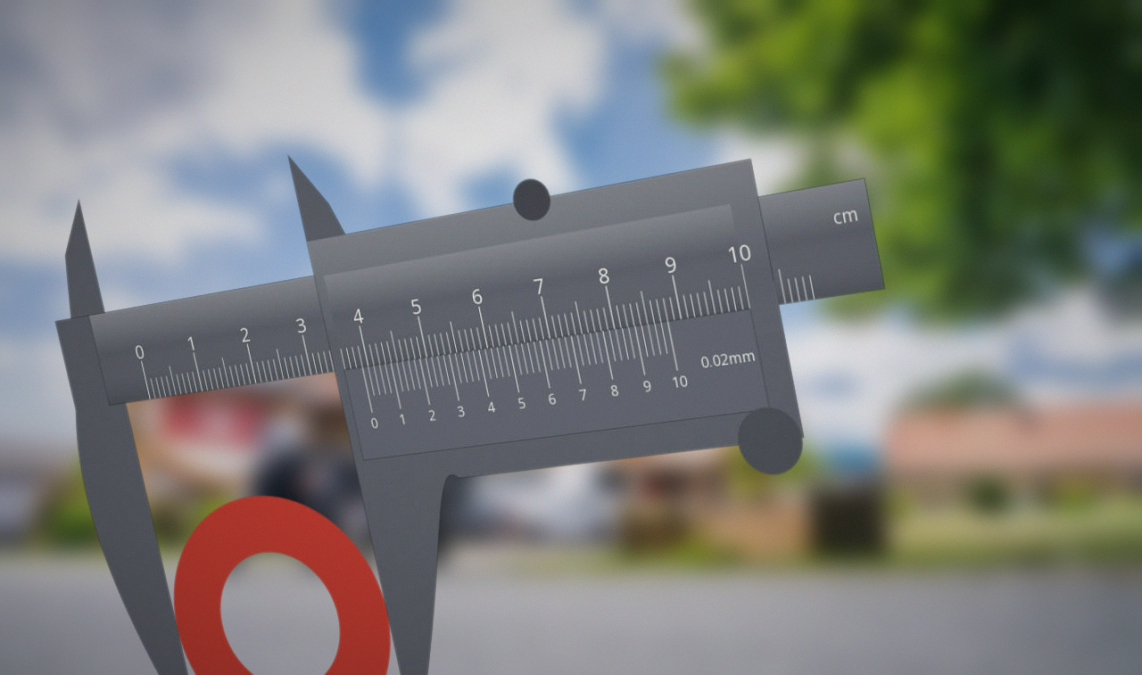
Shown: 39.0 mm
